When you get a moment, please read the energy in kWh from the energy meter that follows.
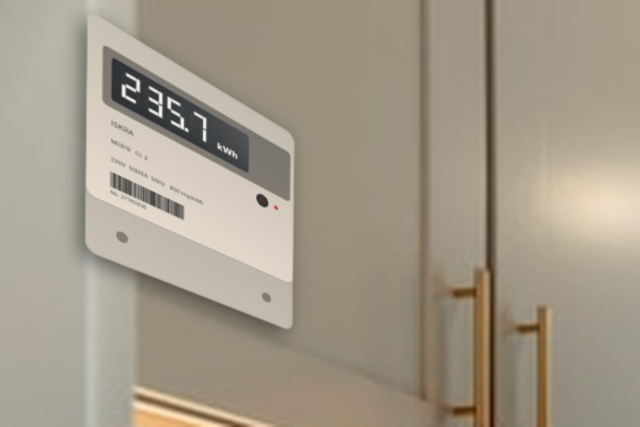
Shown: 235.7 kWh
